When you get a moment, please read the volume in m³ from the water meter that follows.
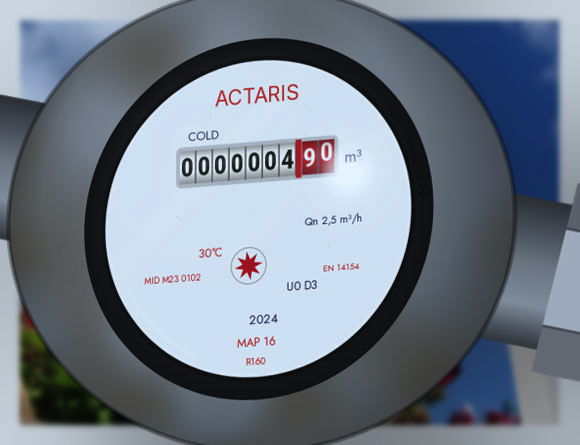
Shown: 4.90 m³
